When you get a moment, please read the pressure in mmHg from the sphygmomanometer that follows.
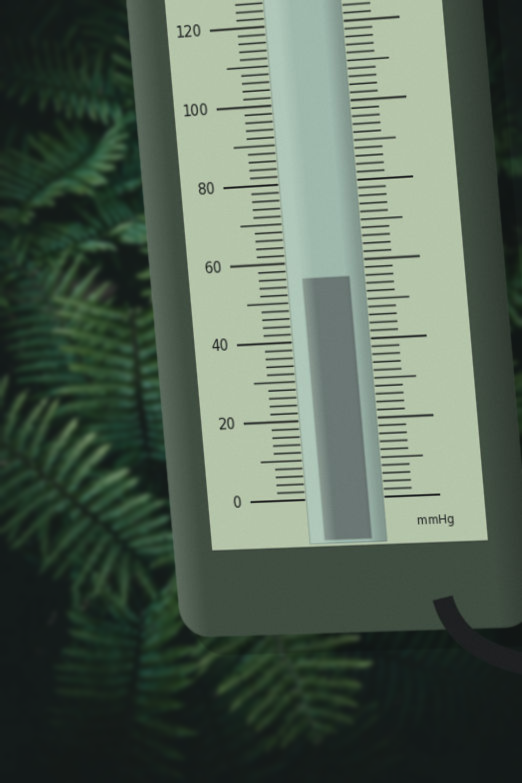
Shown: 56 mmHg
